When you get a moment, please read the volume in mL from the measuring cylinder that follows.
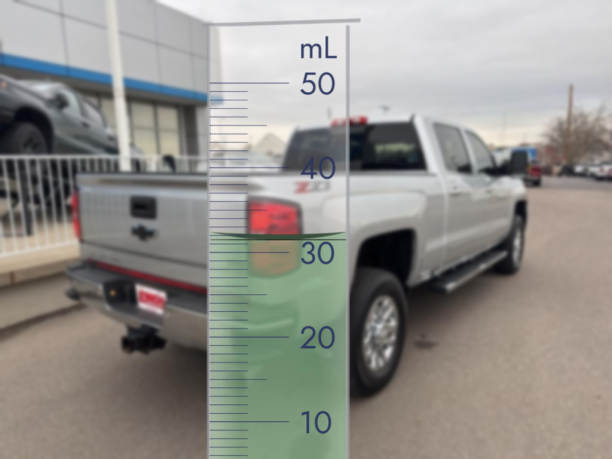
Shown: 31.5 mL
